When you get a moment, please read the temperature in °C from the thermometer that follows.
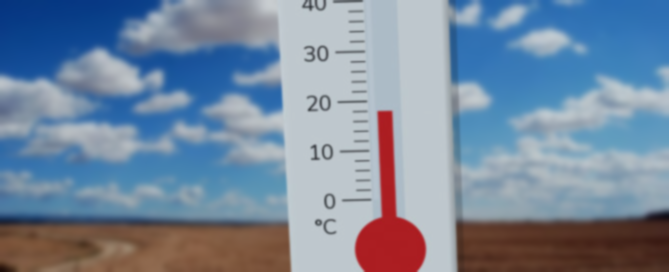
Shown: 18 °C
